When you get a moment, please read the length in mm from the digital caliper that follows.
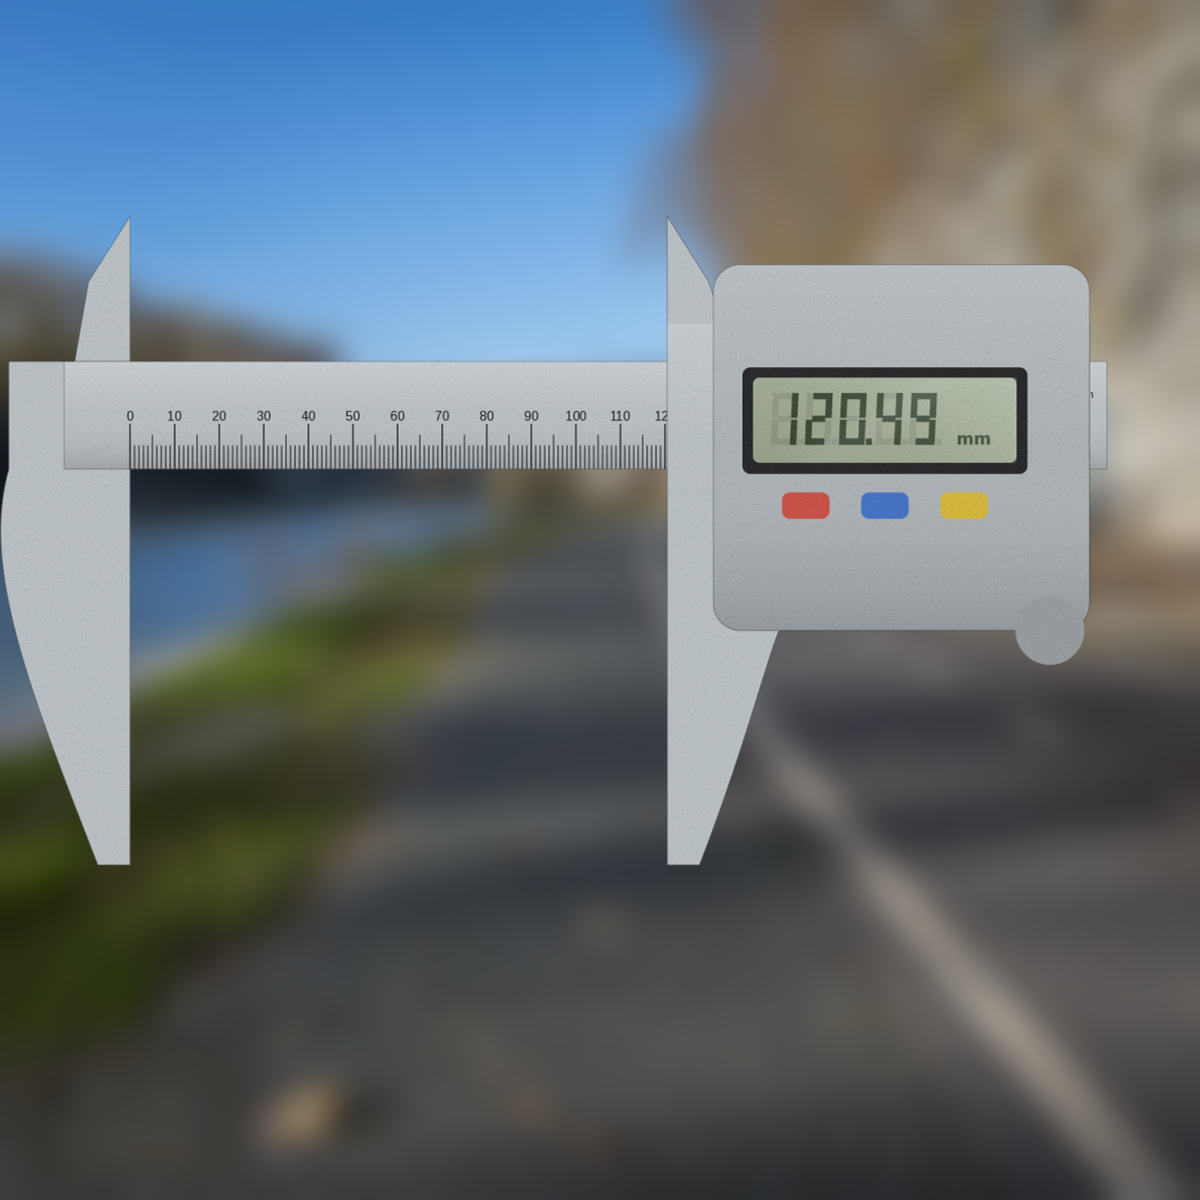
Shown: 120.49 mm
